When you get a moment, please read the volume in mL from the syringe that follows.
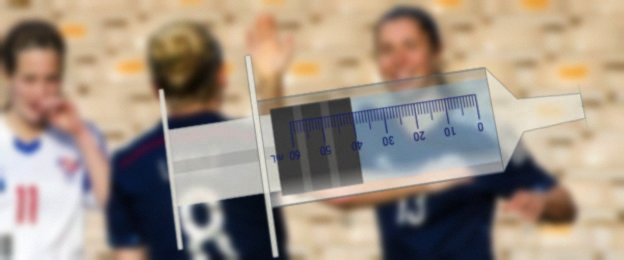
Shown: 40 mL
